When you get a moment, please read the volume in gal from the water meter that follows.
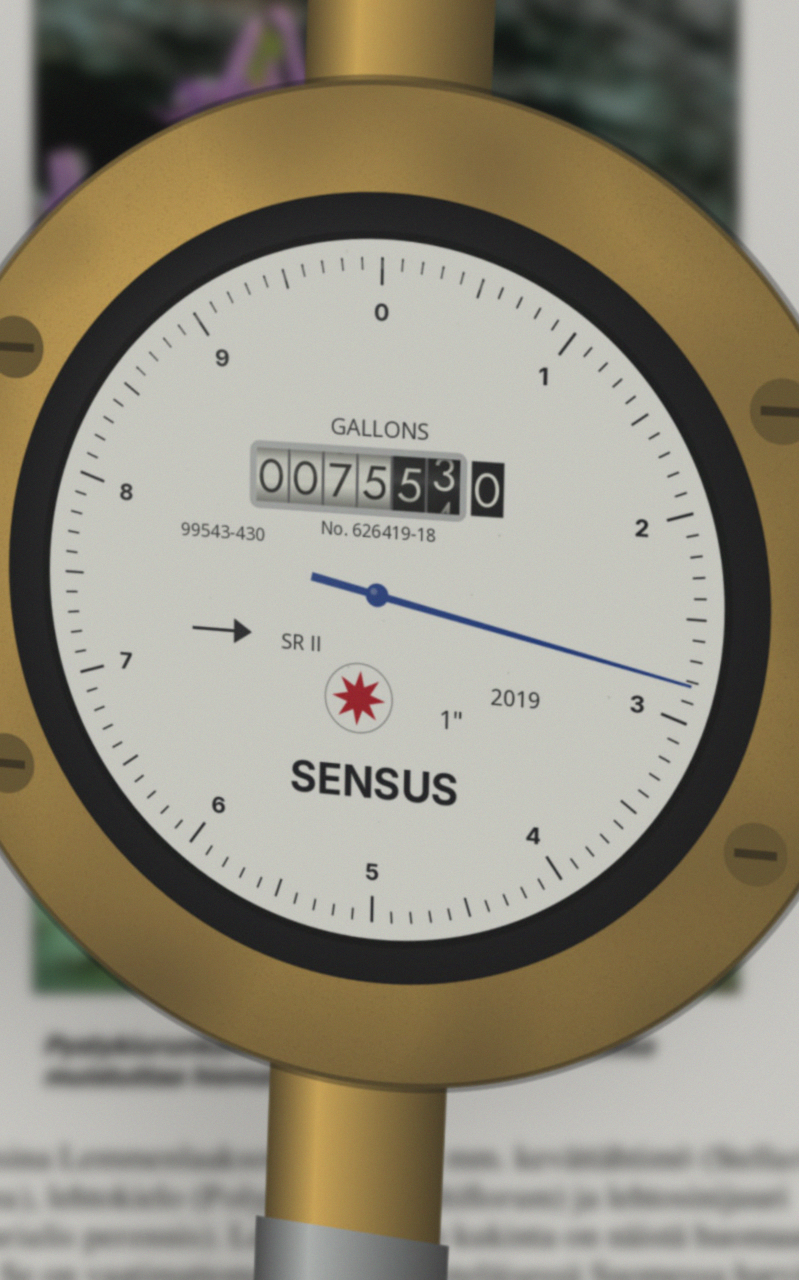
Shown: 75532.8 gal
